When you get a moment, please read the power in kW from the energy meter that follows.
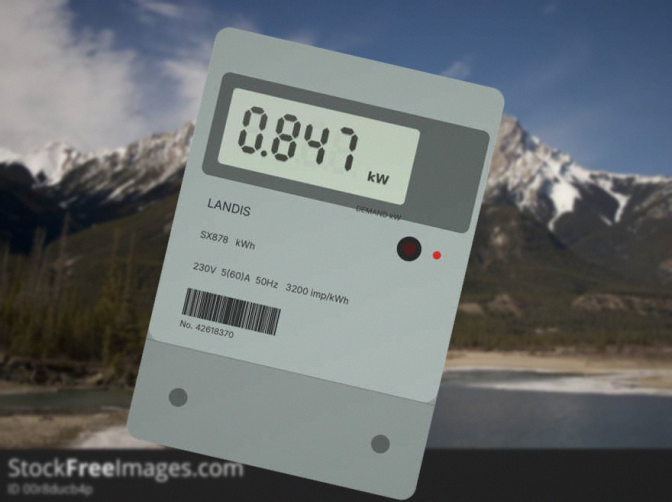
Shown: 0.847 kW
